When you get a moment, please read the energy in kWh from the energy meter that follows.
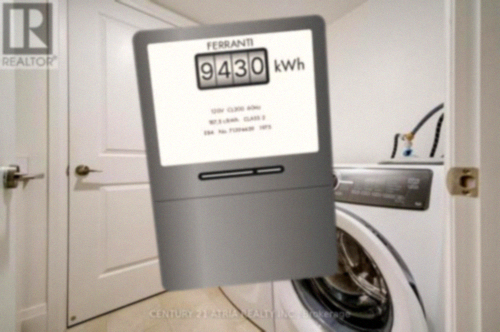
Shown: 9430 kWh
